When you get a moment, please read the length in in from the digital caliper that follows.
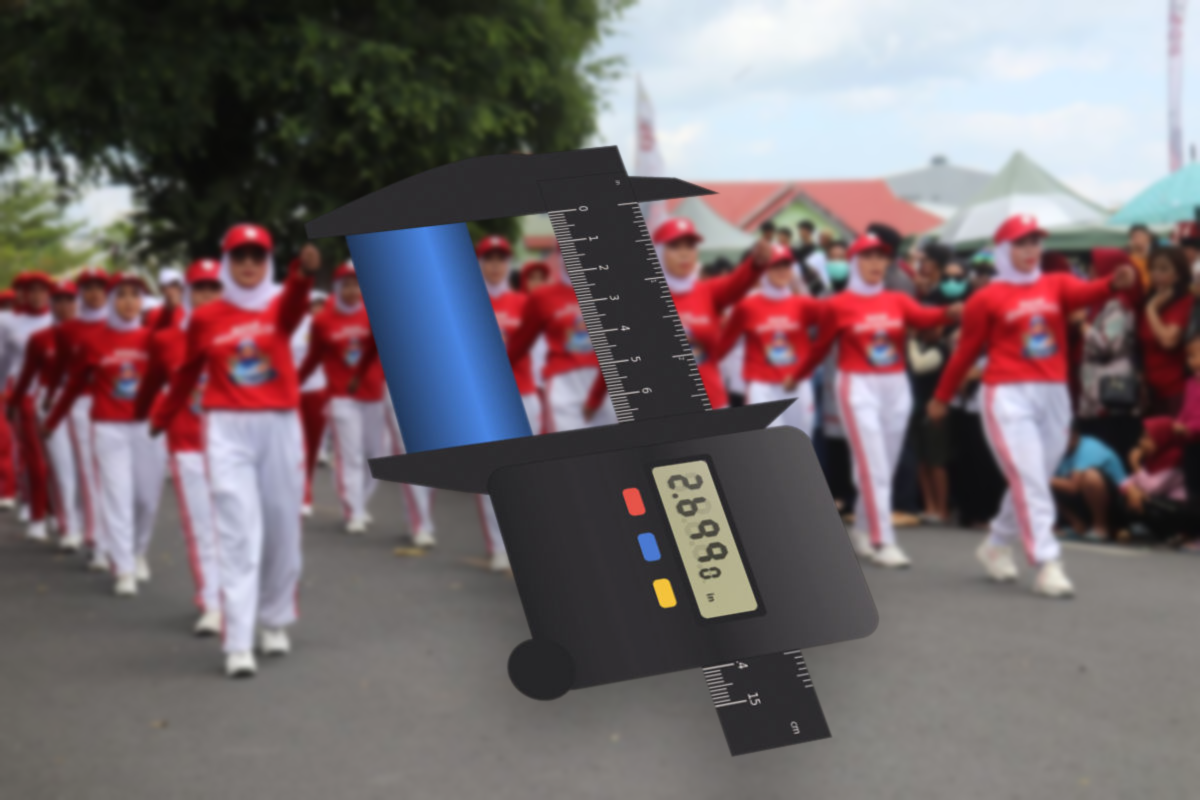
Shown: 2.6990 in
